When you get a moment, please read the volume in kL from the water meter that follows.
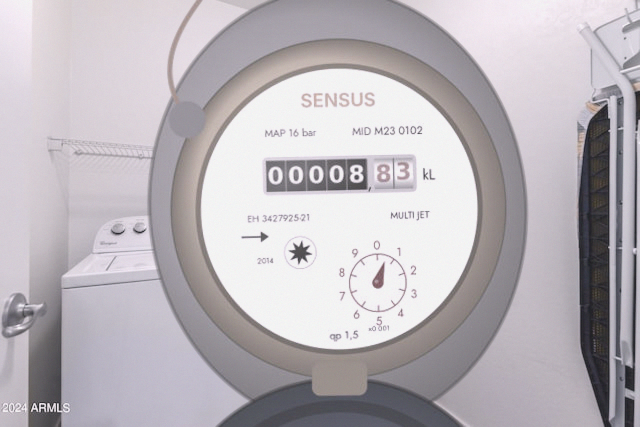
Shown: 8.830 kL
